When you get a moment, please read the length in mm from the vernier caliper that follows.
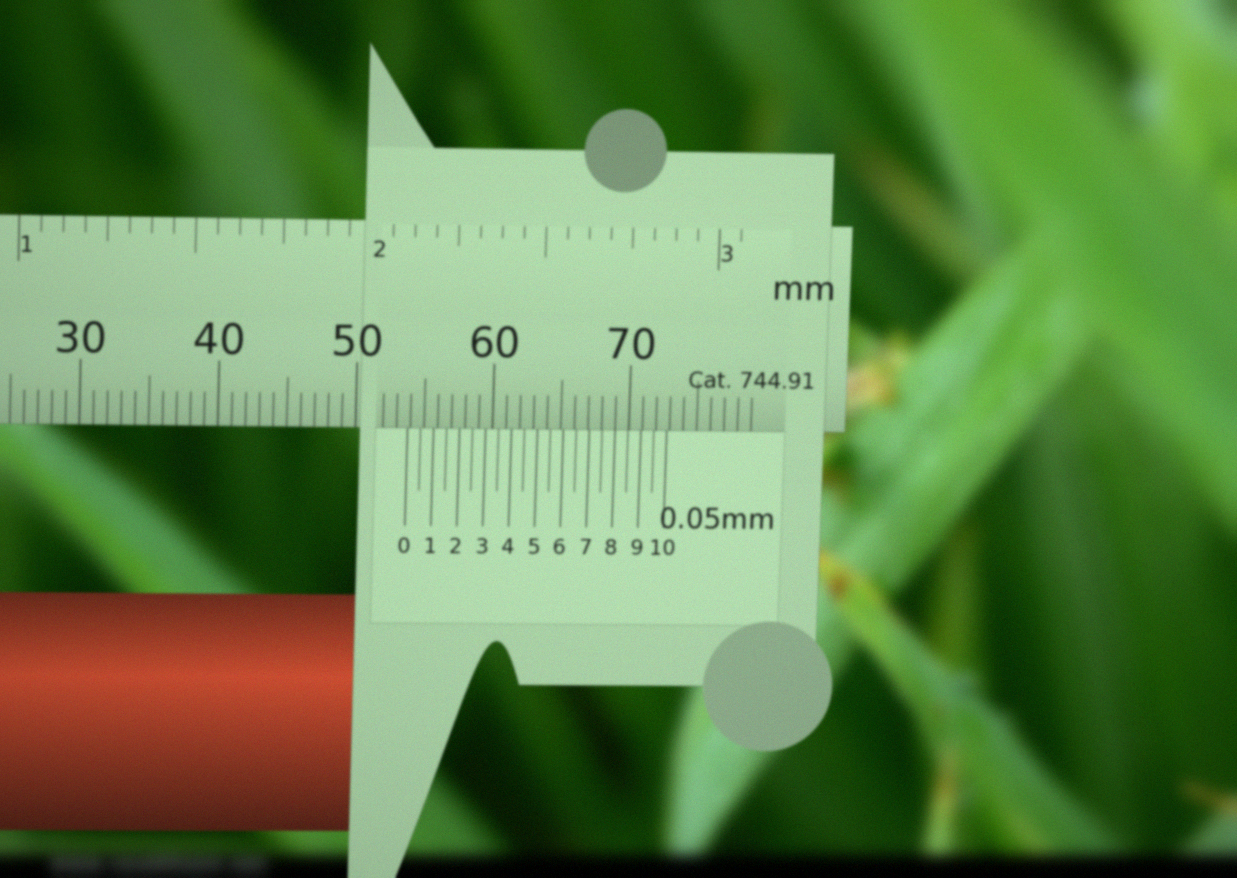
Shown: 53.8 mm
